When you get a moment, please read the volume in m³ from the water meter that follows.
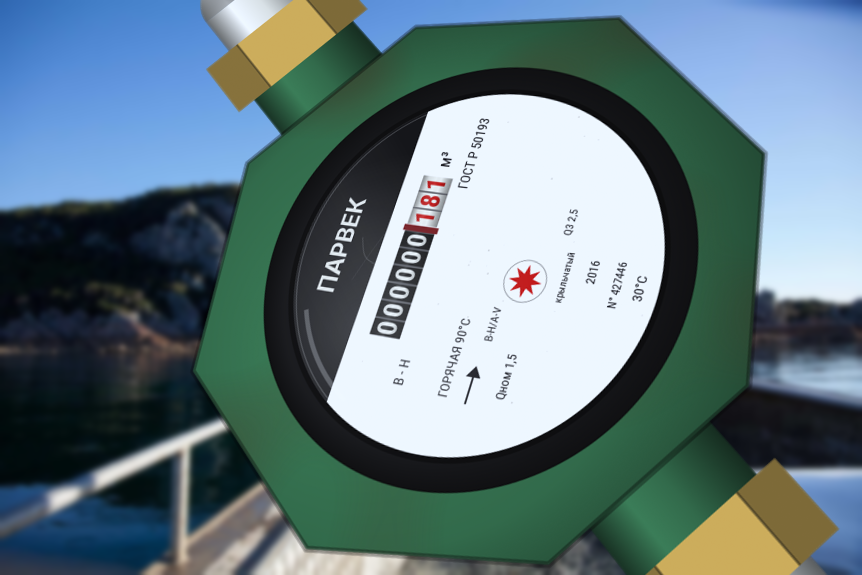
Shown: 0.181 m³
